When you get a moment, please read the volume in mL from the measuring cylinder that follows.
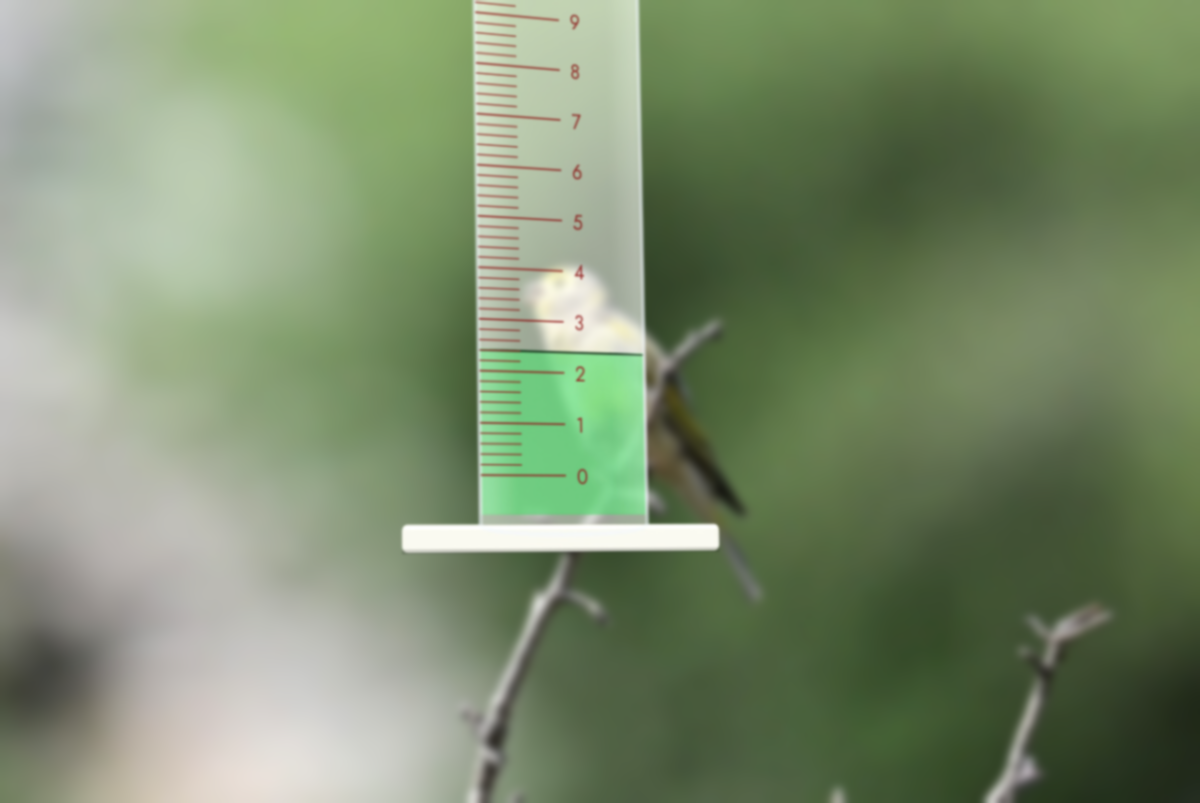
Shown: 2.4 mL
